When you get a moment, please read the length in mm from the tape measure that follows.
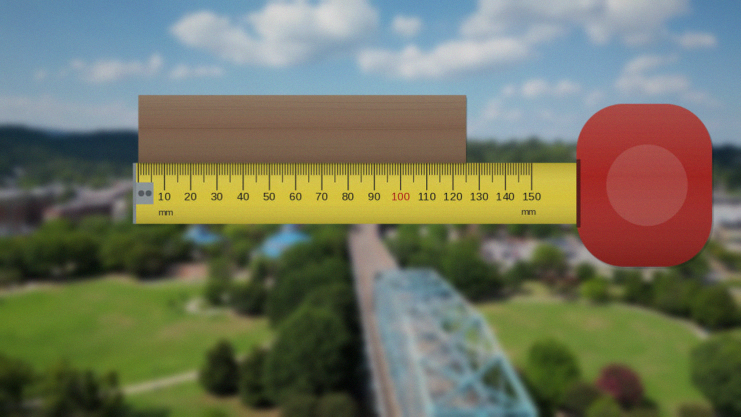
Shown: 125 mm
